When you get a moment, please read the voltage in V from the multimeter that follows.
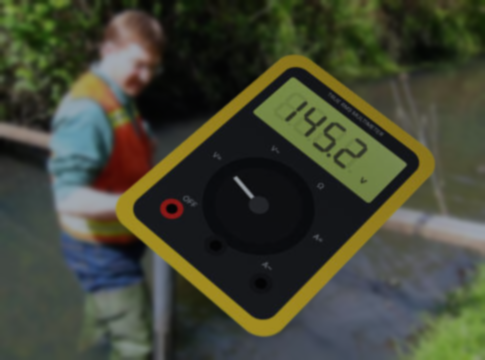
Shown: 145.2 V
